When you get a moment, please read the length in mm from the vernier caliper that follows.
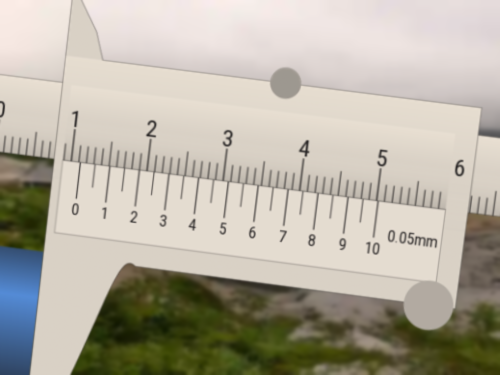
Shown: 11.2 mm
